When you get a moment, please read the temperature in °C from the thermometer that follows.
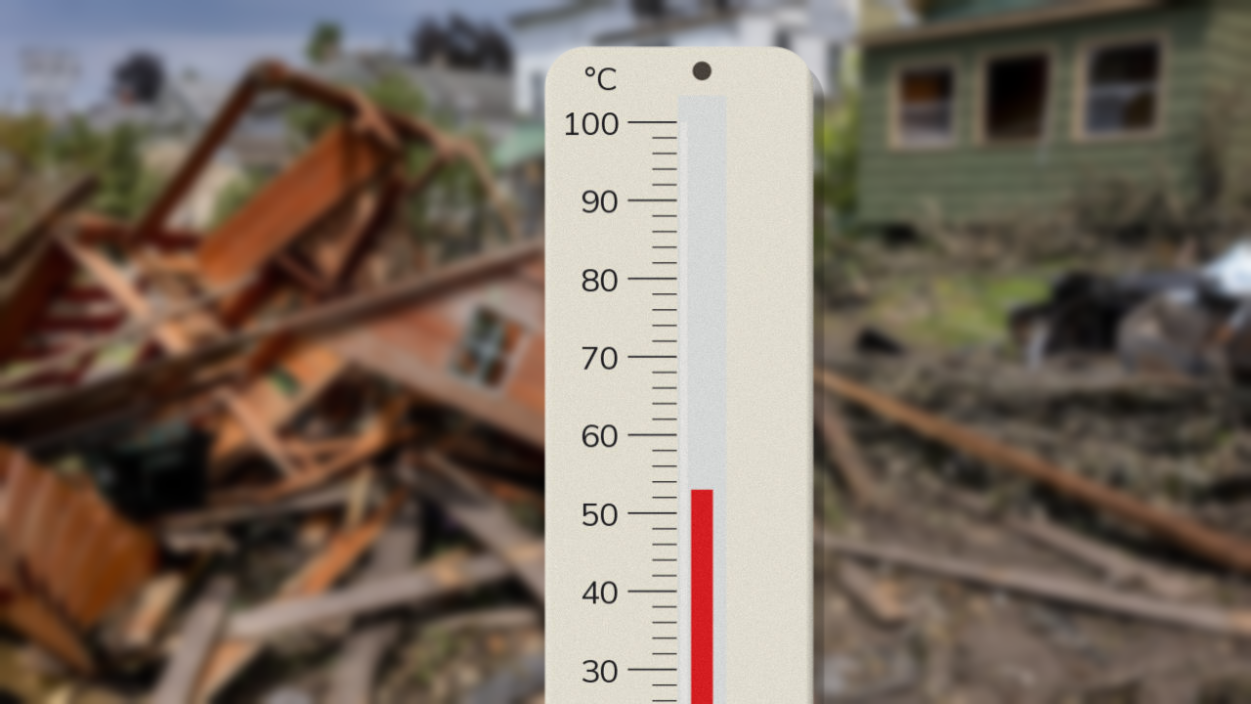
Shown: 53 °C
